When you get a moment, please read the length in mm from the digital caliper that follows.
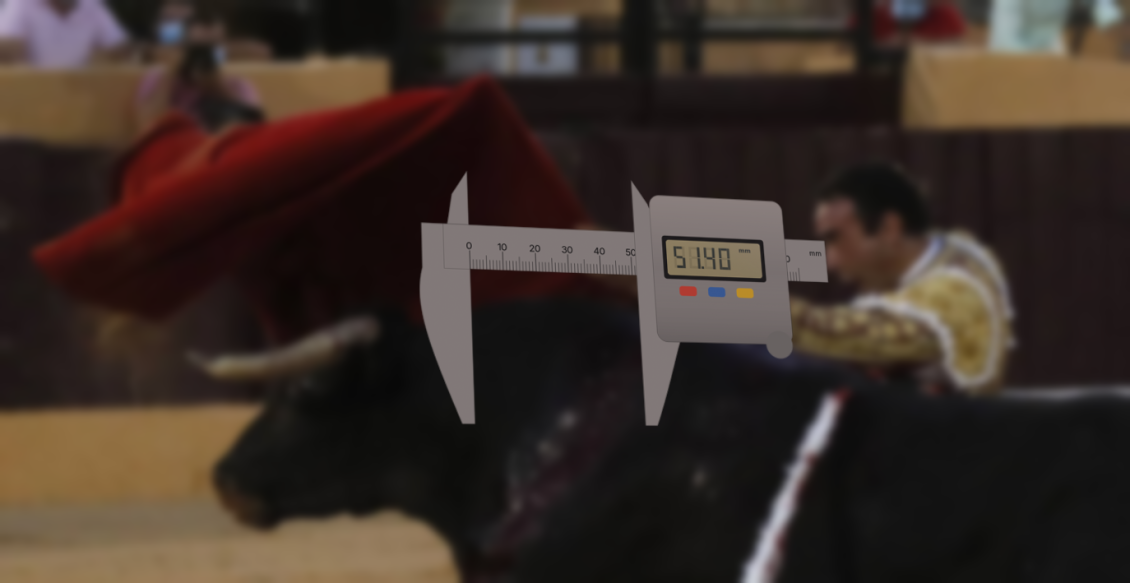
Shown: 51.40 mm
